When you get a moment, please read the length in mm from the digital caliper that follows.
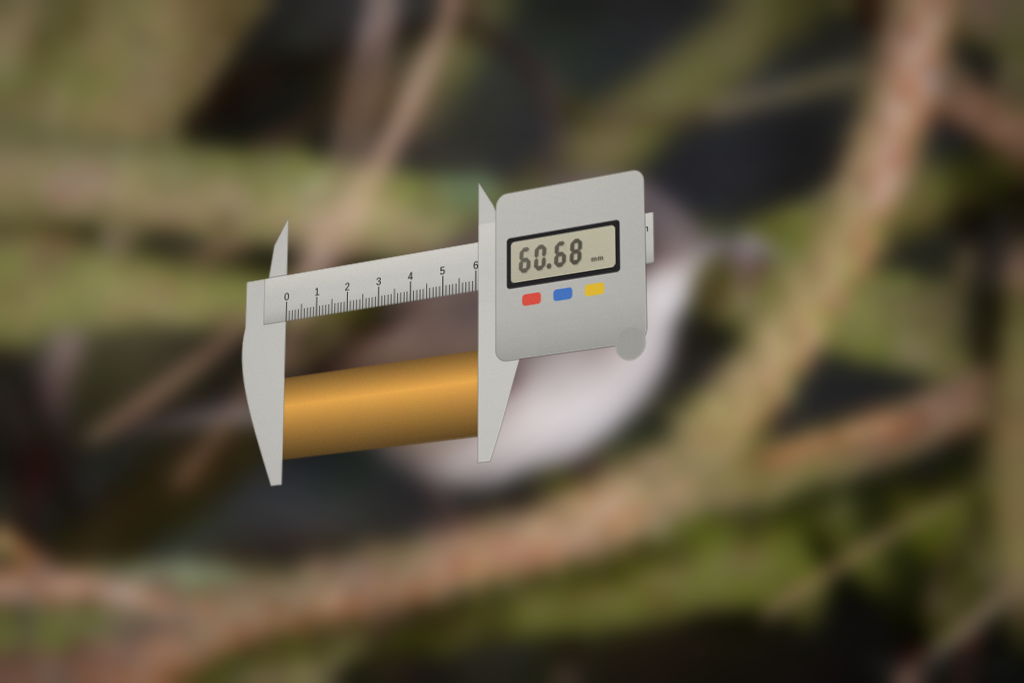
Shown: 60.68 mm
